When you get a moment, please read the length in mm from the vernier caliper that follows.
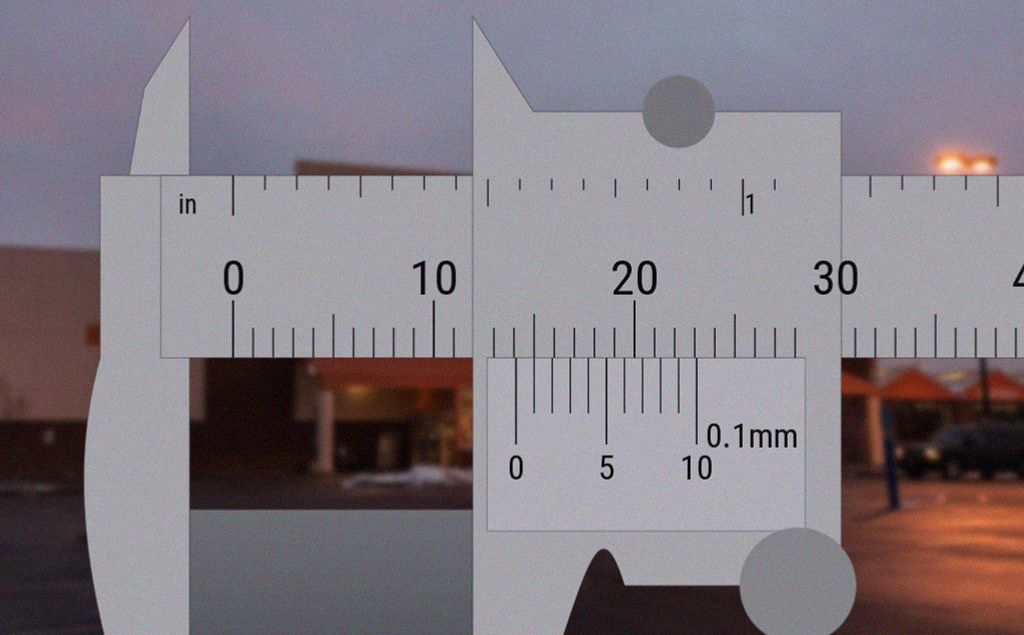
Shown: 14.1 mm
